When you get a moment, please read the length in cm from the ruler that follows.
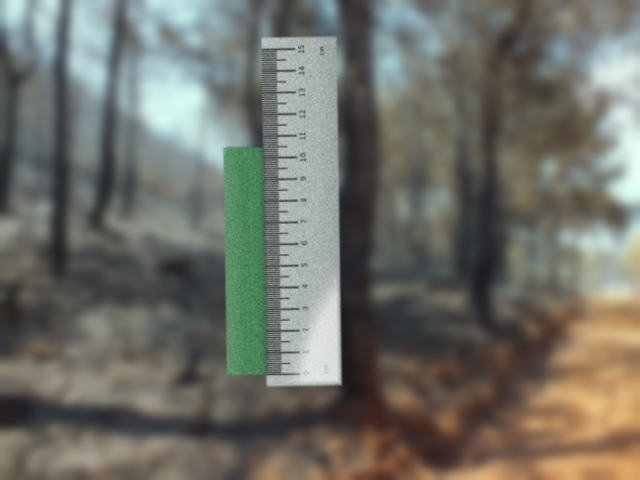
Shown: 10.5 cm
